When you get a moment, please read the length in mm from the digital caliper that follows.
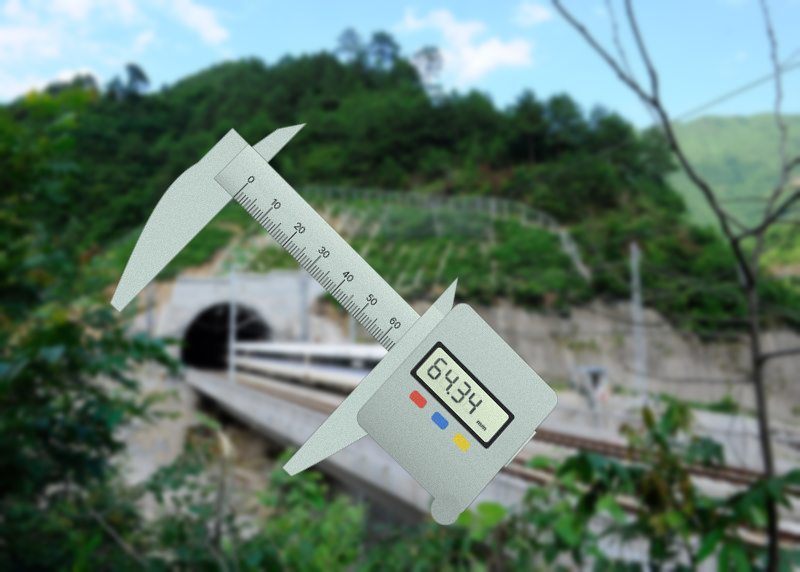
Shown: 64.34 mm
